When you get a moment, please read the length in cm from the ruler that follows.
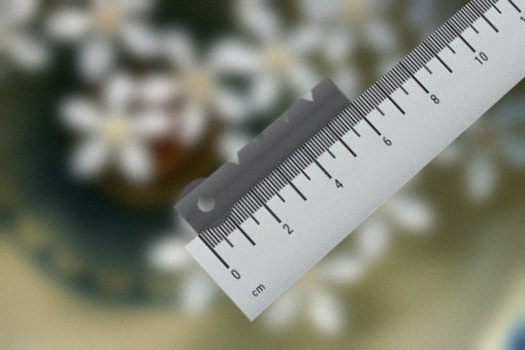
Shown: 6 cm
